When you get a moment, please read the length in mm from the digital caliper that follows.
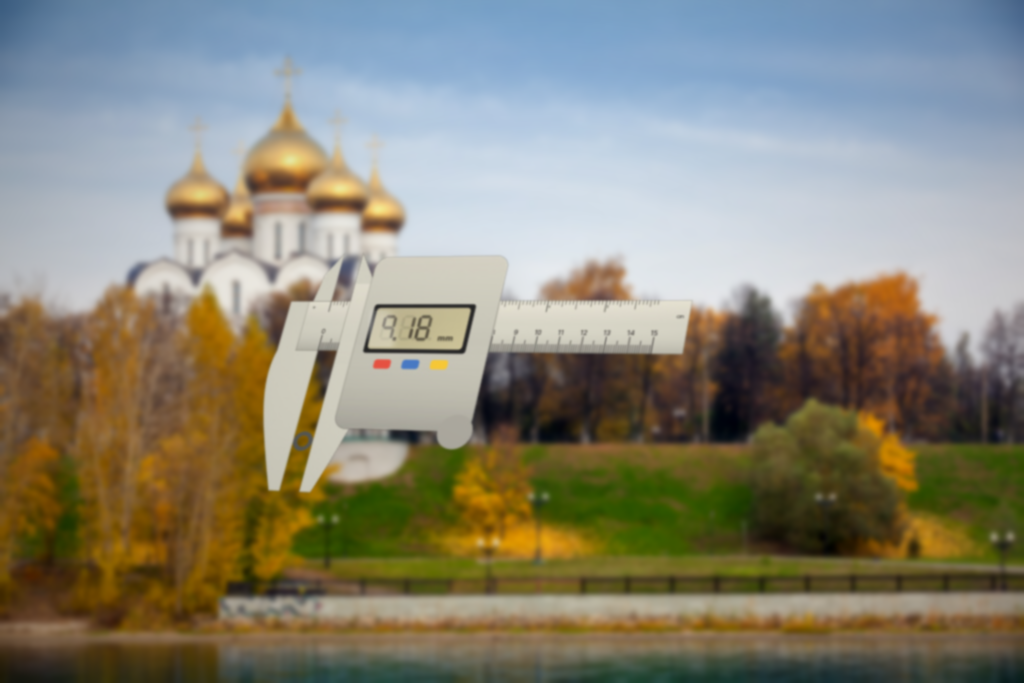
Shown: 9.18 mm
